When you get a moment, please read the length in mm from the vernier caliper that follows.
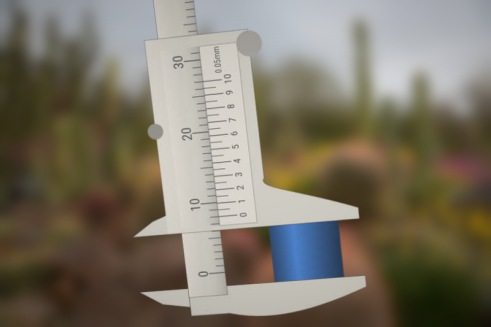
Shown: 8.0 mm
